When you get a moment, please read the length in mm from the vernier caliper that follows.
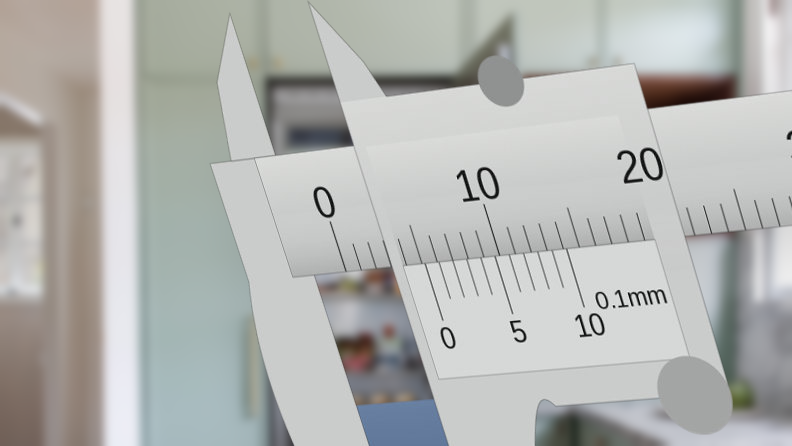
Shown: 5.2 mm
